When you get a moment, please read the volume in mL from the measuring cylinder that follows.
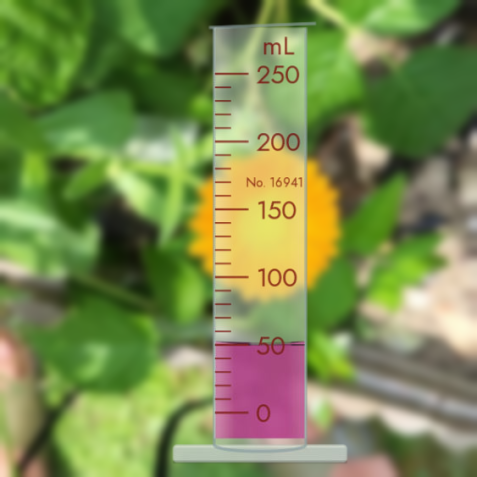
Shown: 50 mL
